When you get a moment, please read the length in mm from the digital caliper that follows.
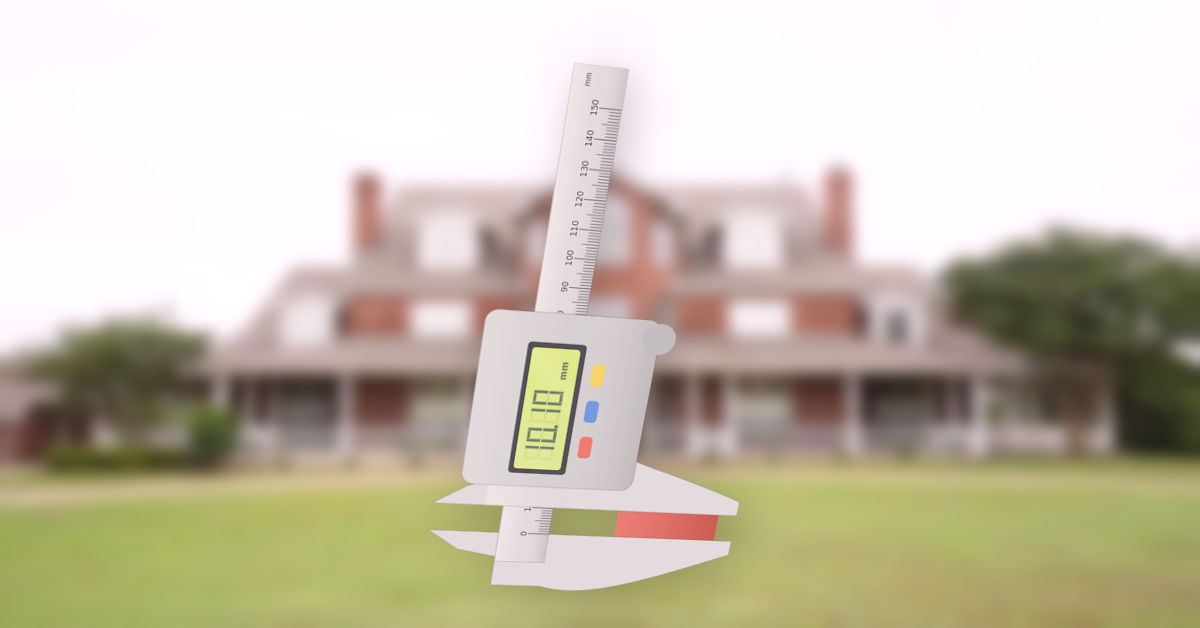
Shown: 10.10 mm
